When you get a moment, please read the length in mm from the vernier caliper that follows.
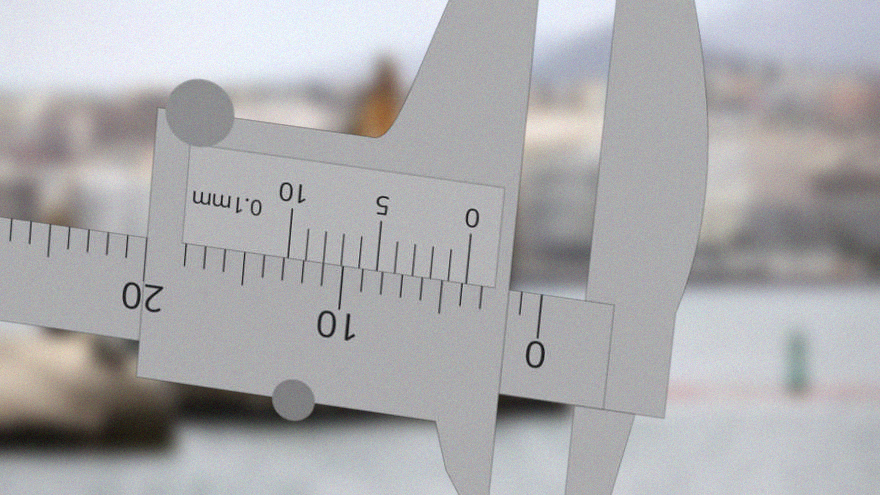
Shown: 3.8 mm
